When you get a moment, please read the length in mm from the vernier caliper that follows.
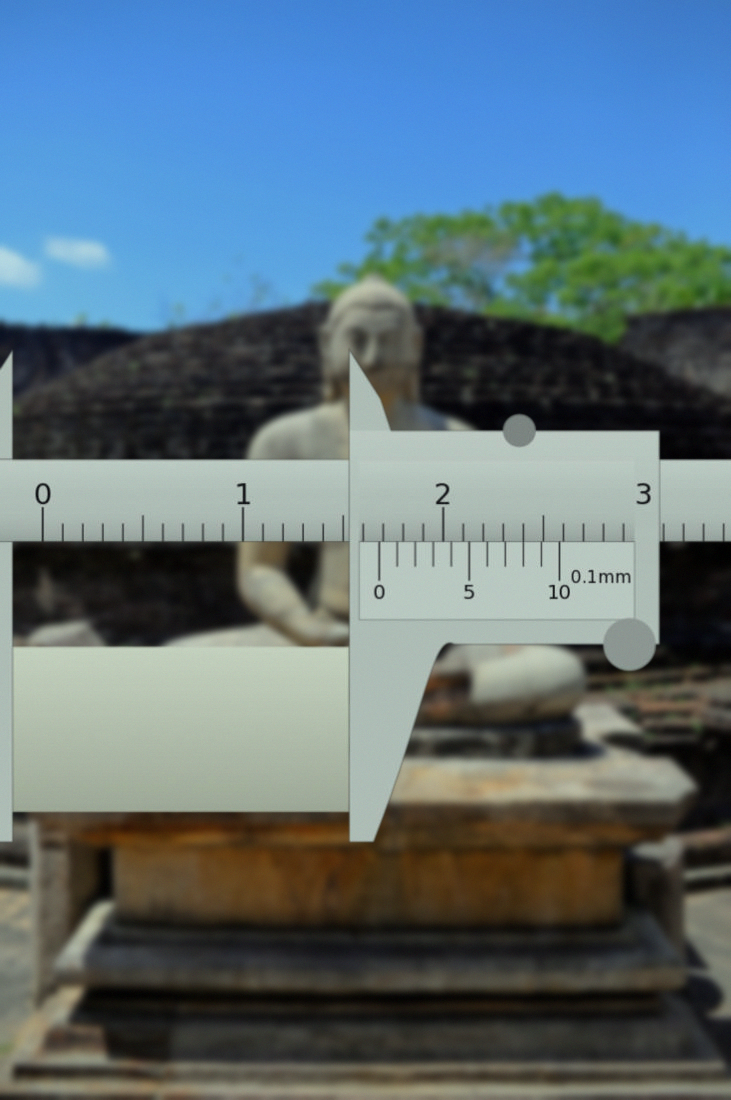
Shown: 16.8 mm
